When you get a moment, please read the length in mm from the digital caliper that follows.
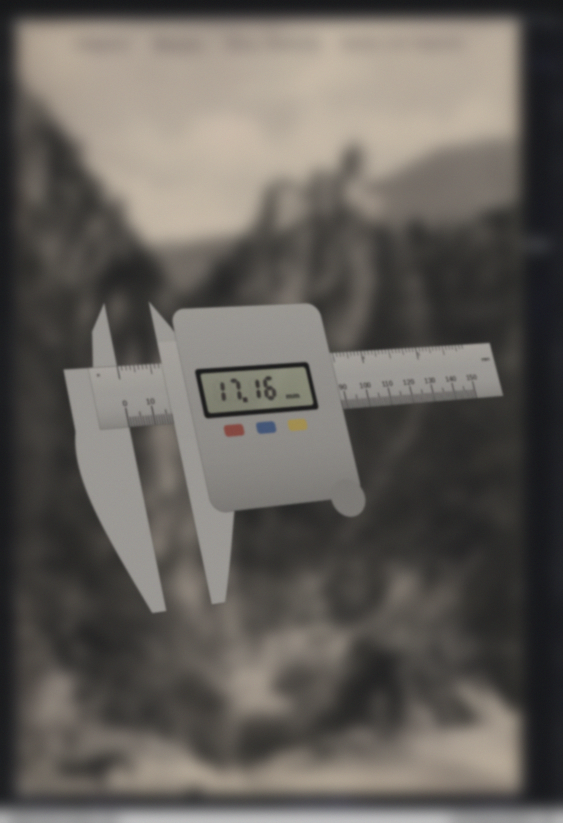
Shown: 17.16 mm
